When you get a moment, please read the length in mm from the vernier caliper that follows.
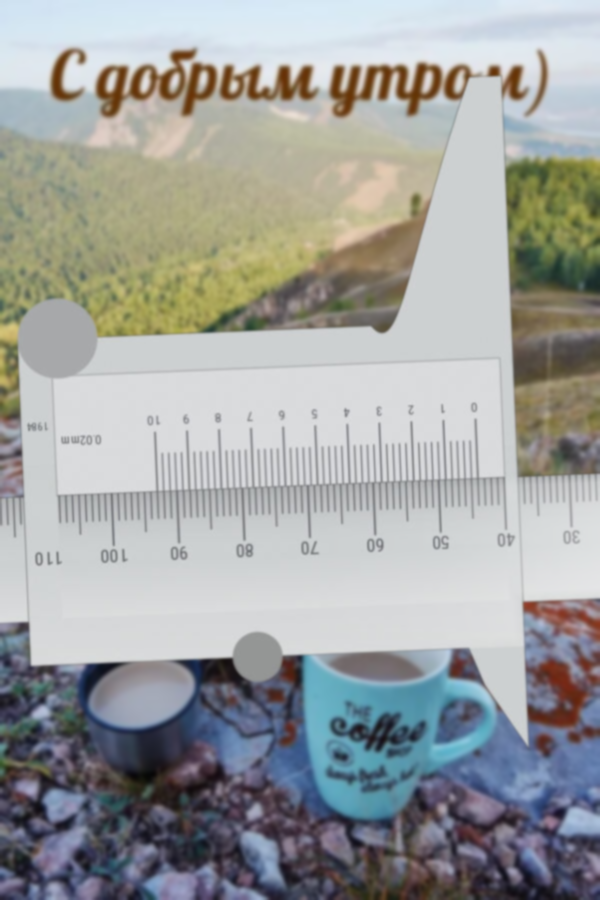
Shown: 44.0 mm
